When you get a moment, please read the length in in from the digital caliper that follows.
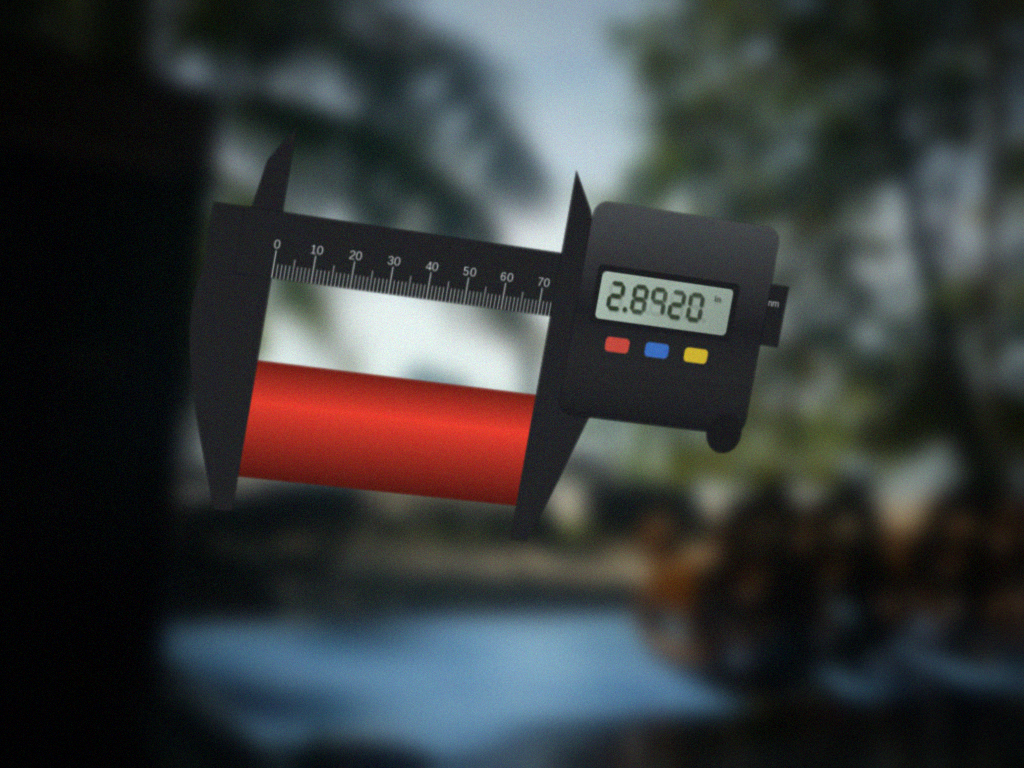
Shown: 2.8920 in
